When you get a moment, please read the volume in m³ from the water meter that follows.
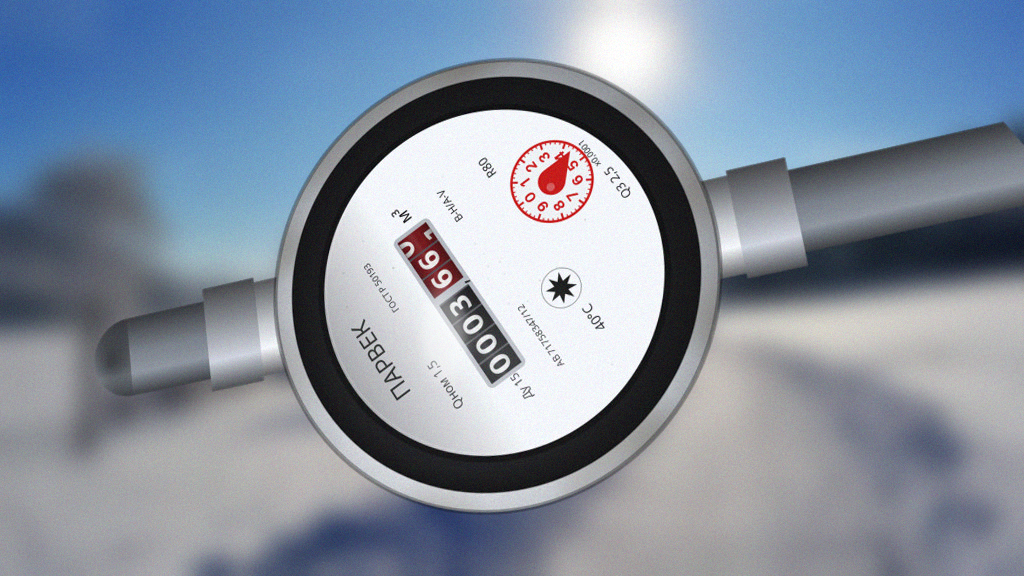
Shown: 3.6604 m³
